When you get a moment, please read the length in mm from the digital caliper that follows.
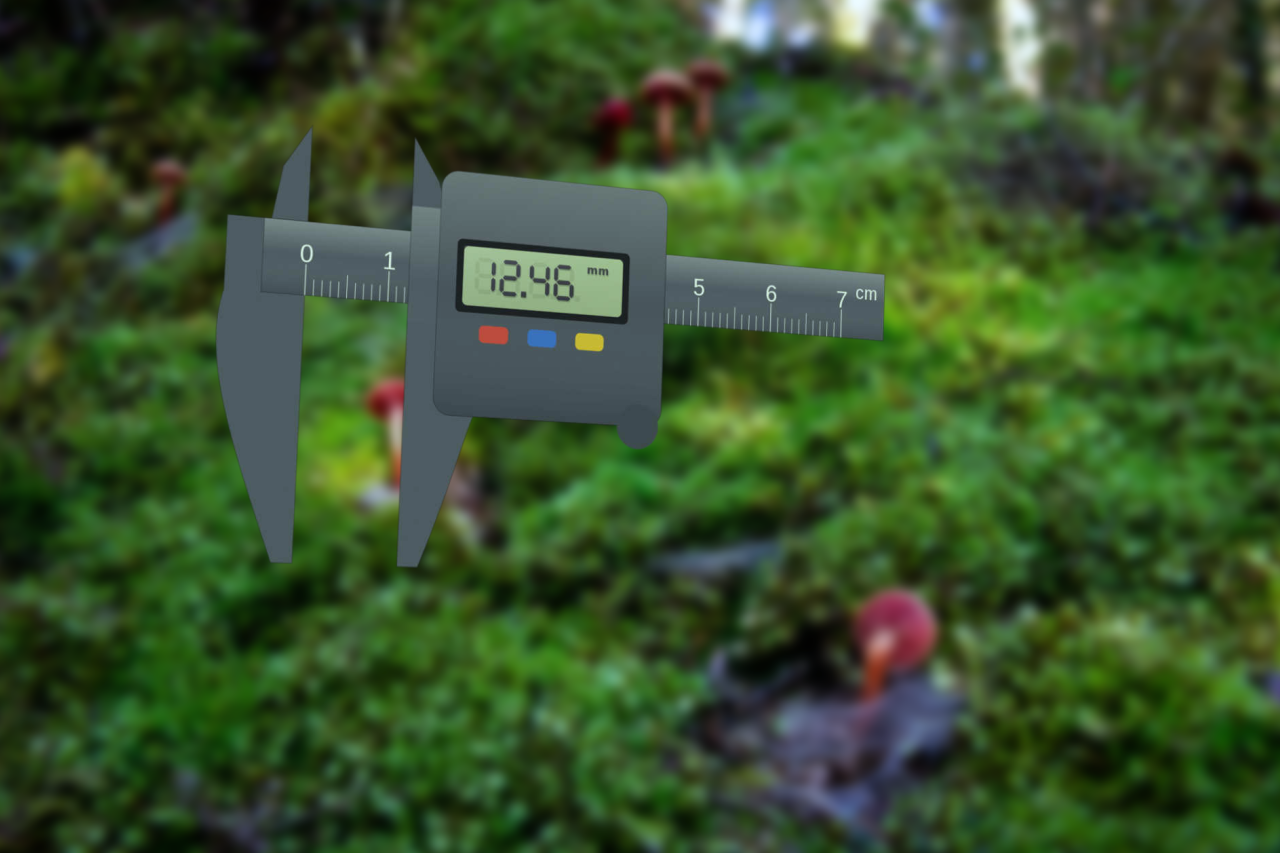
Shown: 12.46 mm
